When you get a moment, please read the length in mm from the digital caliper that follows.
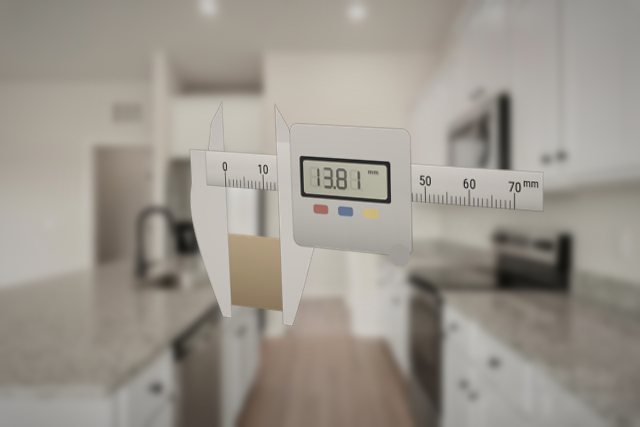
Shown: 13.81 mm
